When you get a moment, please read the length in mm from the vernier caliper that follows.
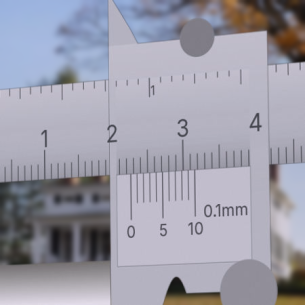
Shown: 22.6 mm
